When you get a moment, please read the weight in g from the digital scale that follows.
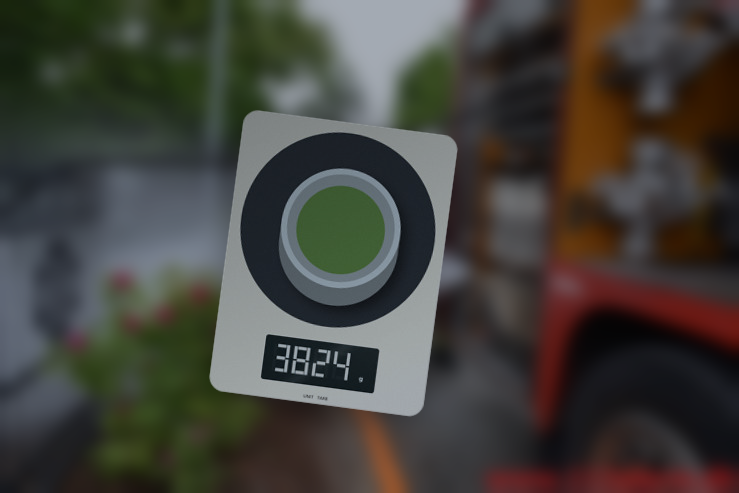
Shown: 3824 g
